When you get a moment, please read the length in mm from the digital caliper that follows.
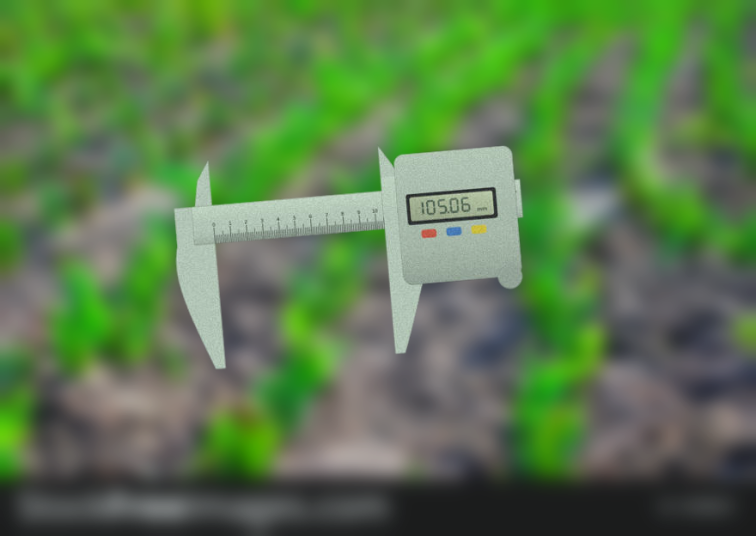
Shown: 105.06 mm
